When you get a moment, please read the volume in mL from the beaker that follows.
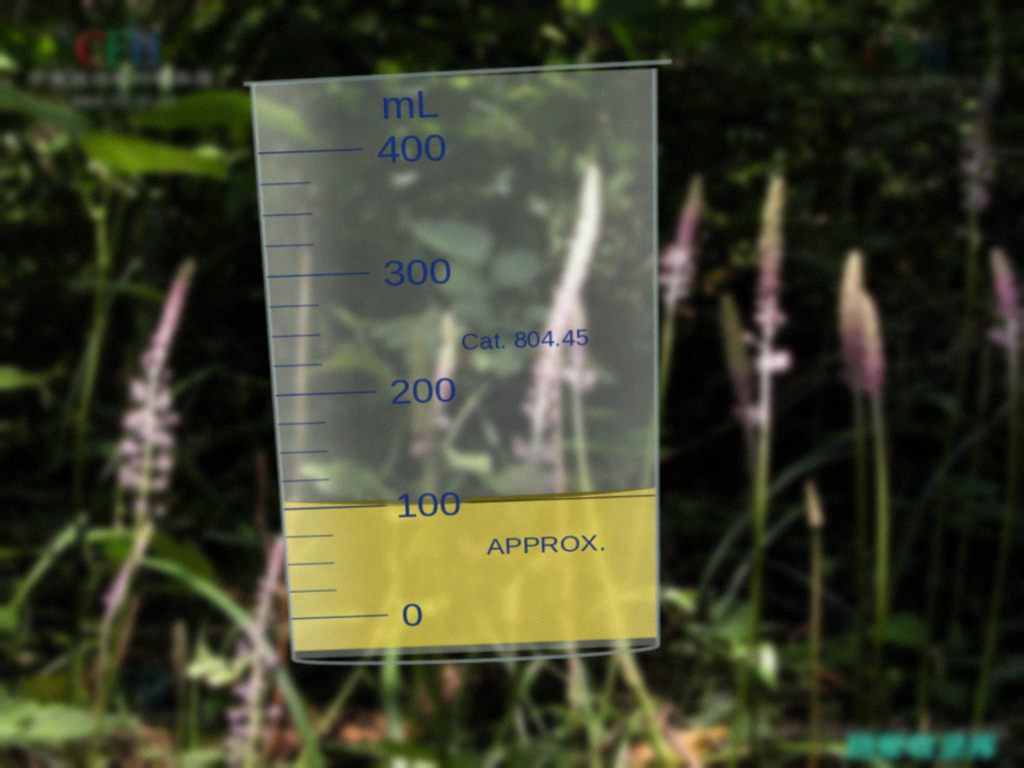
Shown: 100 mL
